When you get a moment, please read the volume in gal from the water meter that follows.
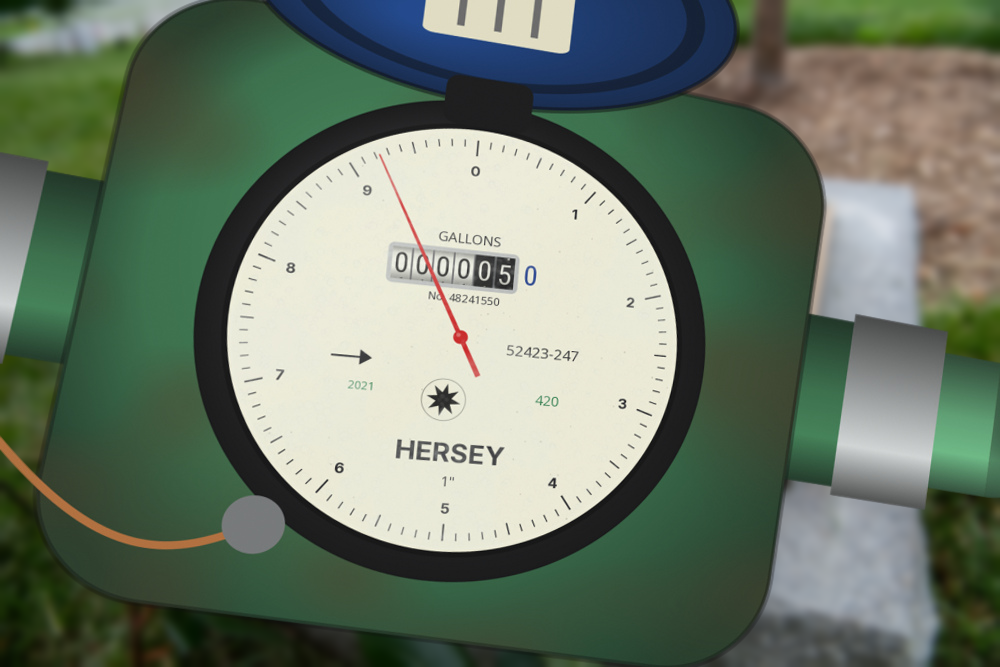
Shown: 49.2 gal
